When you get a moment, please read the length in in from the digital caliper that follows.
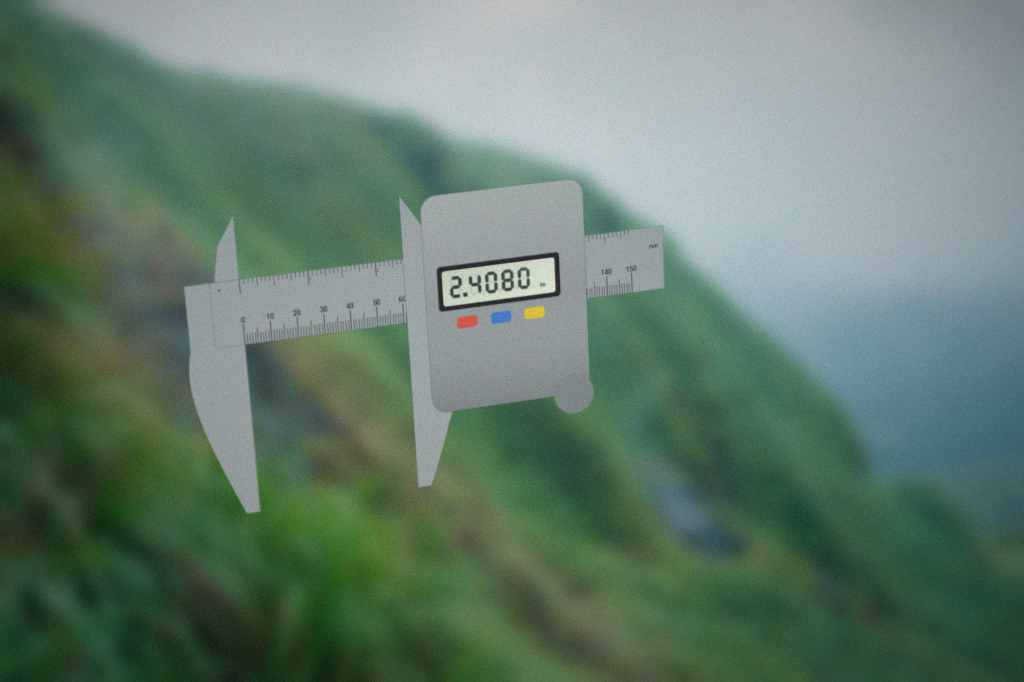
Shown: 2.4080 in
